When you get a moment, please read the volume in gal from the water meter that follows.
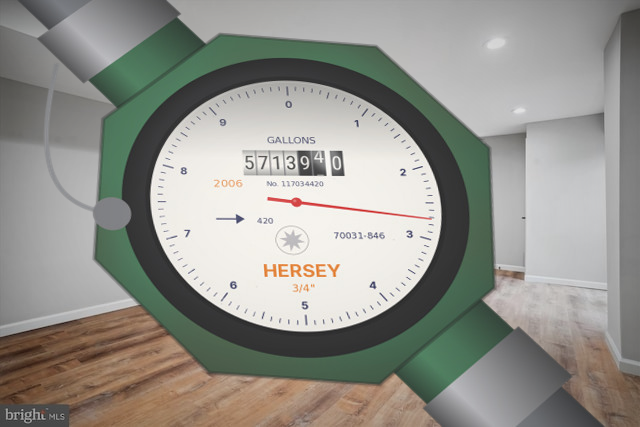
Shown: 5713942.7 gal
